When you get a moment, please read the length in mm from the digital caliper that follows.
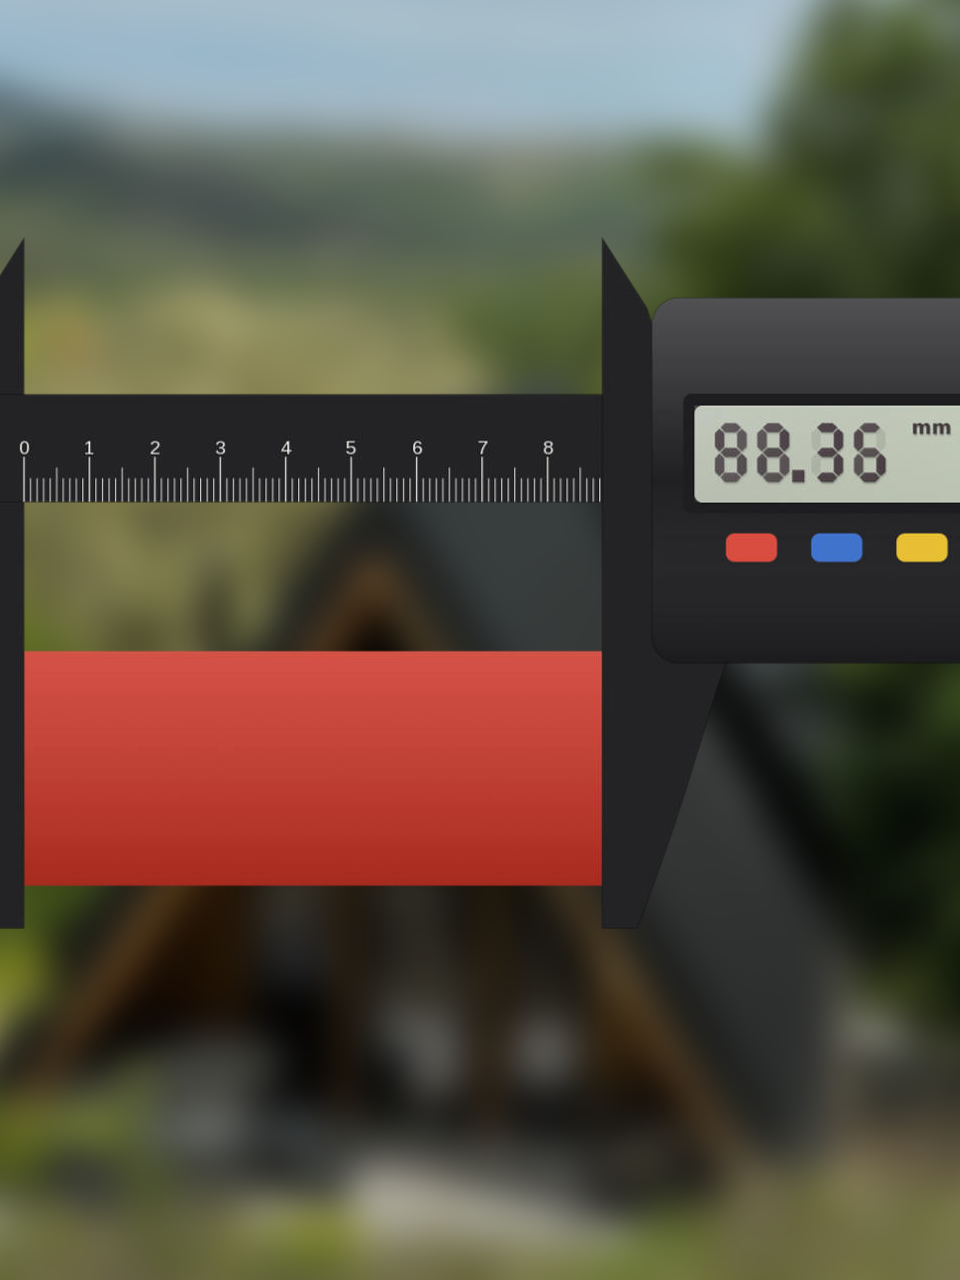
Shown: 88.36 mm
